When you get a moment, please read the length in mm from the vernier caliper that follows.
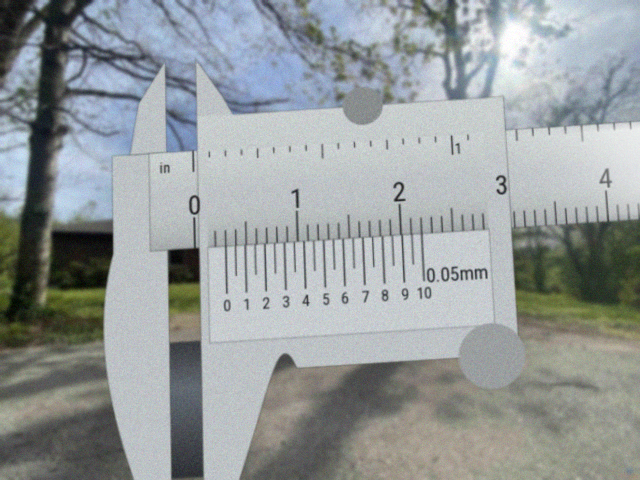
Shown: 3.0 mm
